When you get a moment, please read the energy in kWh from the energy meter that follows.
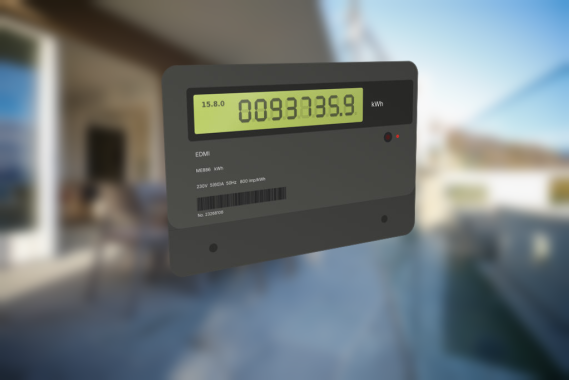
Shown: 93735.9 kWh
